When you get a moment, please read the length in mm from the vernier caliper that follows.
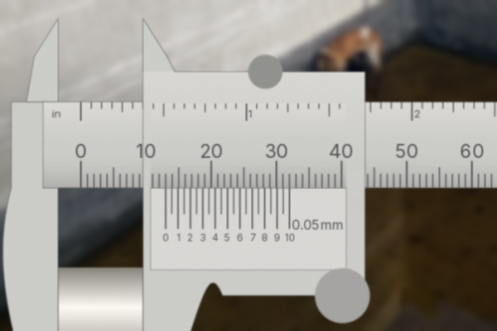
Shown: 13.0 mm
